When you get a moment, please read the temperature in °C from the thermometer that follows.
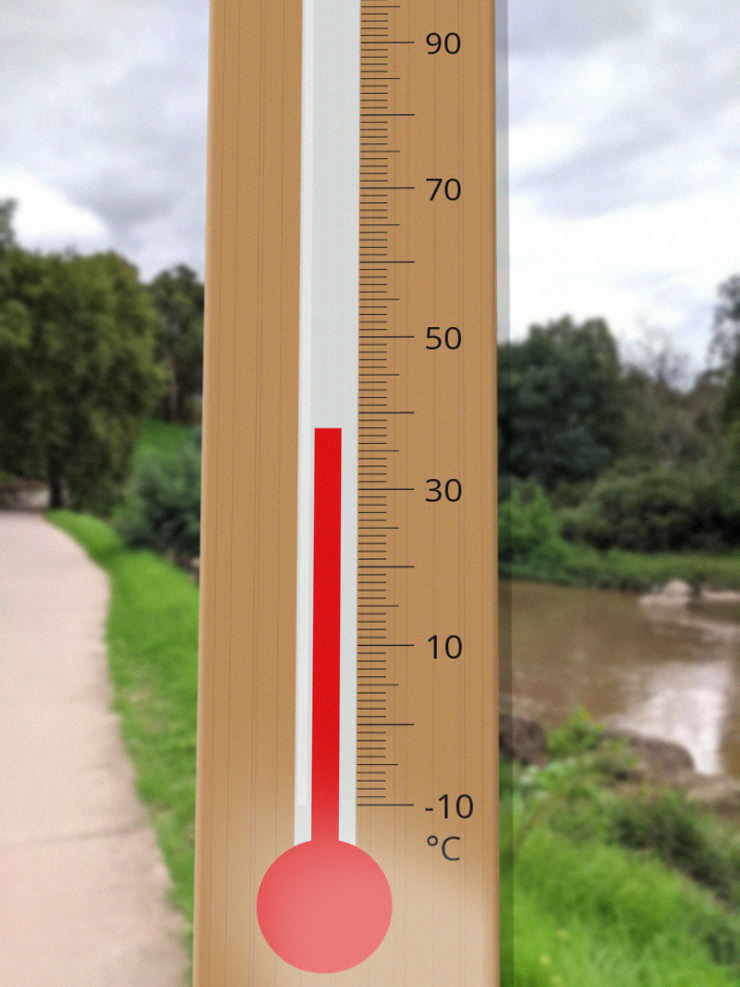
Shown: 38 °C
